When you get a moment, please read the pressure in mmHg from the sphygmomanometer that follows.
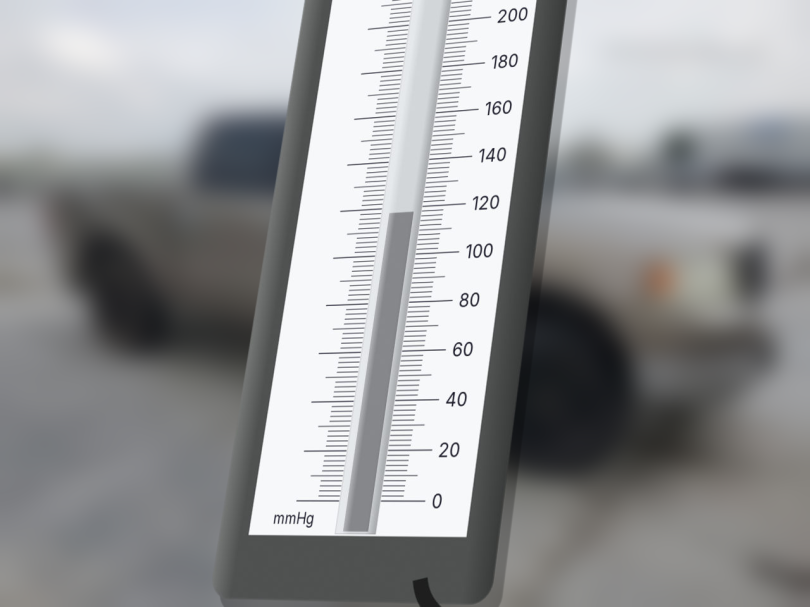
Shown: 118 mmHg
